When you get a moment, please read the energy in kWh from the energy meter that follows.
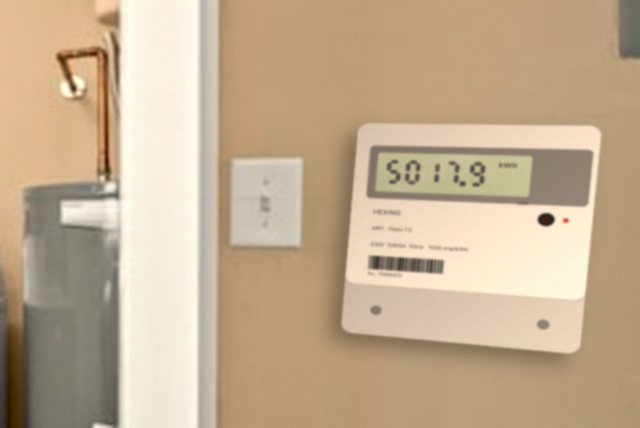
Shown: 5017.9 kWh
